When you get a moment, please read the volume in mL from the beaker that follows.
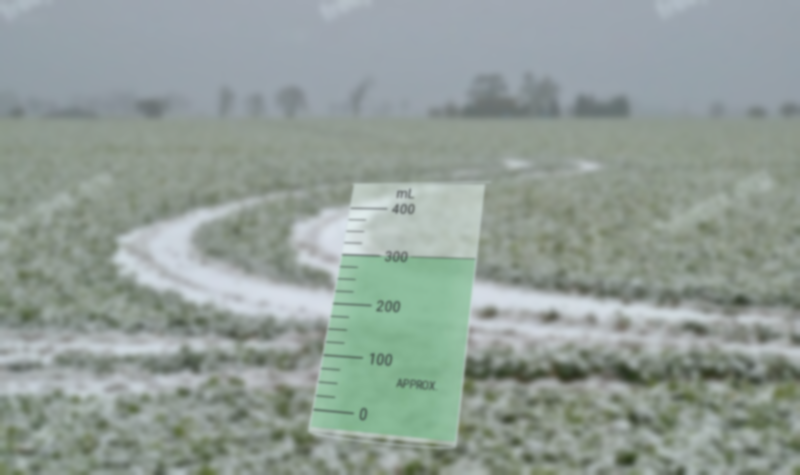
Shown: 300 mL
